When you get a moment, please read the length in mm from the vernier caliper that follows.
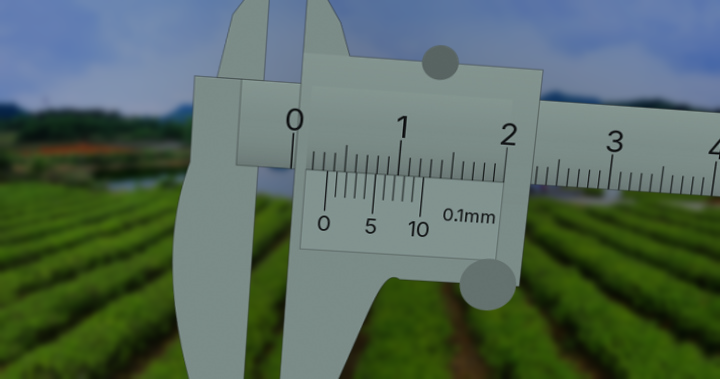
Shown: 3.4 mm
